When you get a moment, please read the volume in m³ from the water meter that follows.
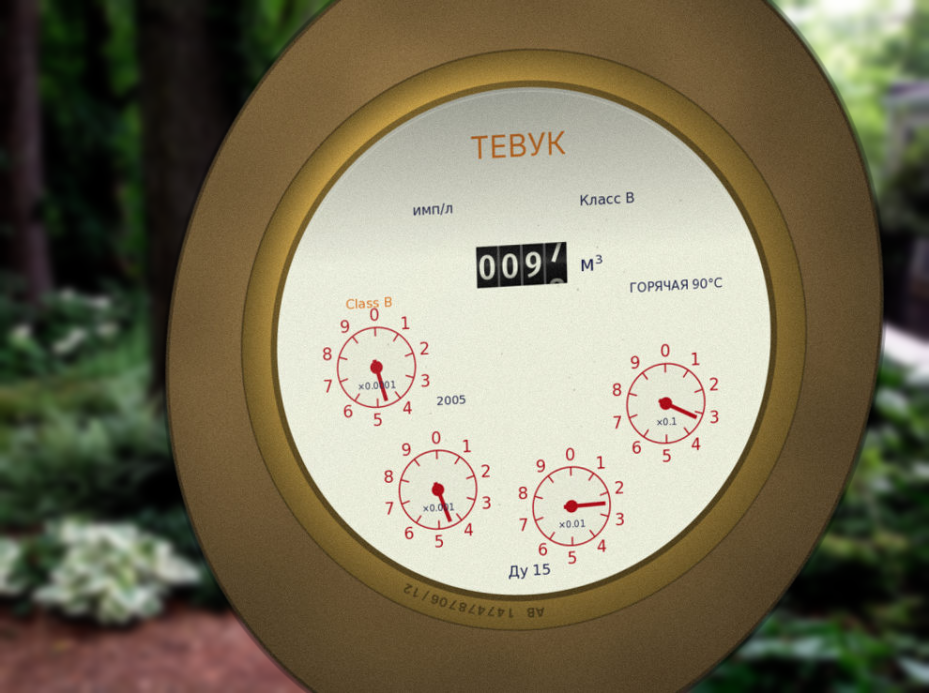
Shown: 97.3244 m³
